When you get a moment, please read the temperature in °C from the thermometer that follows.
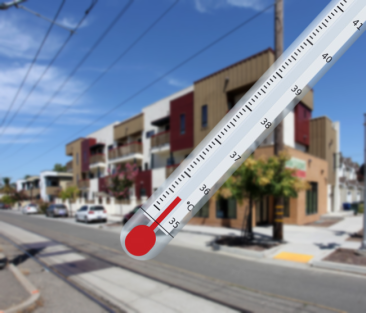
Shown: 35.5 °C
